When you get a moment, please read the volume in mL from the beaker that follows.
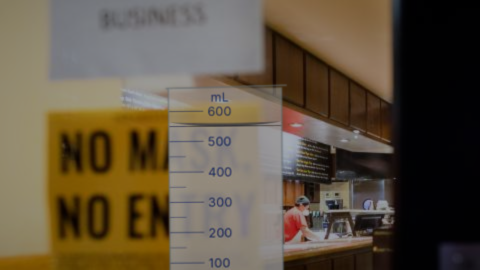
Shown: 550 mL
